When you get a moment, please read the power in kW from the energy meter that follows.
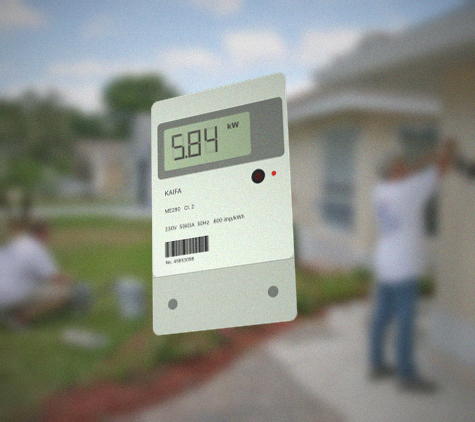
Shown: 5.84 kW
